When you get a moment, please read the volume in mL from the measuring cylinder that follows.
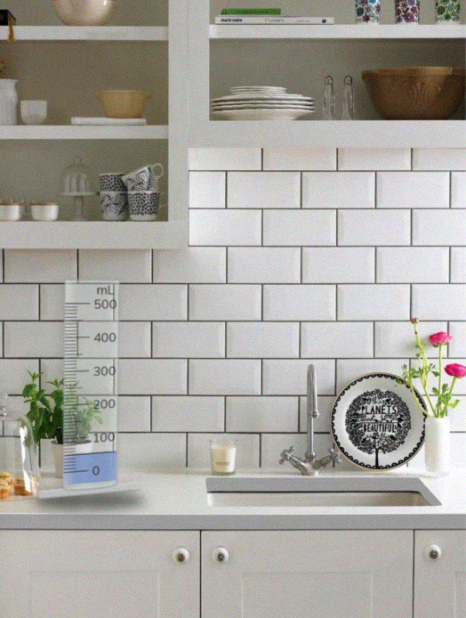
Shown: 50 mL
